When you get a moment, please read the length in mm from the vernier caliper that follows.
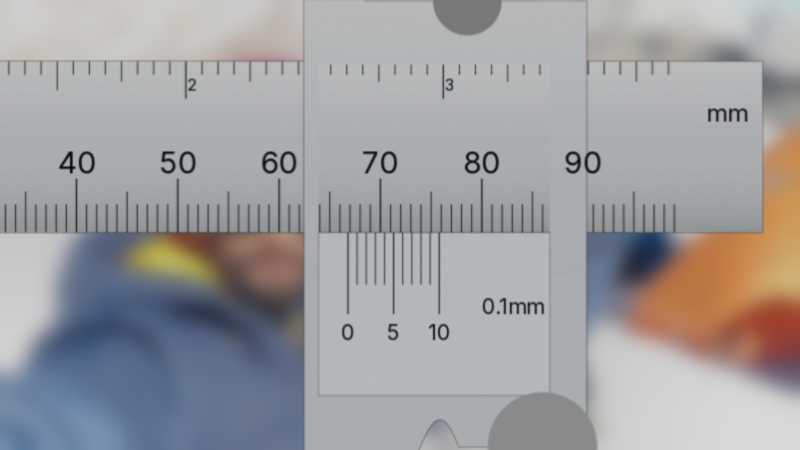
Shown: 66.8 mm
